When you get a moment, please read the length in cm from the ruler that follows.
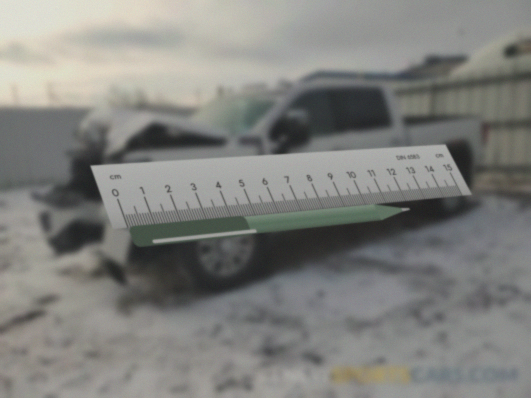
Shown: 12 cm
